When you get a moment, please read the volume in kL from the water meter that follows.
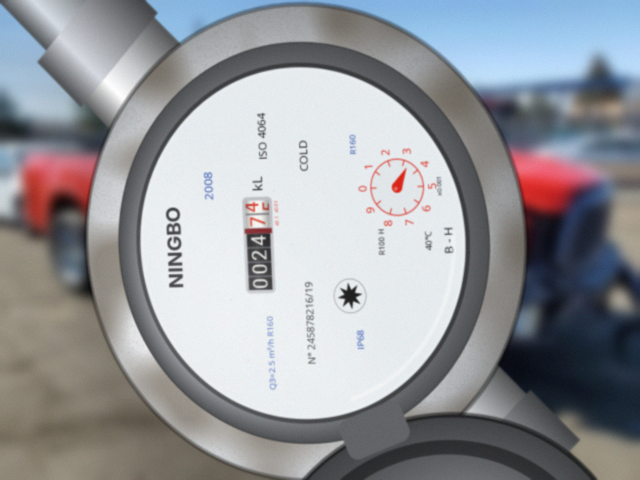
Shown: 24.743 kL
